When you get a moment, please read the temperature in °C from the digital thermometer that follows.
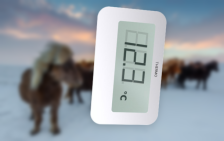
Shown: 12.3 °C
